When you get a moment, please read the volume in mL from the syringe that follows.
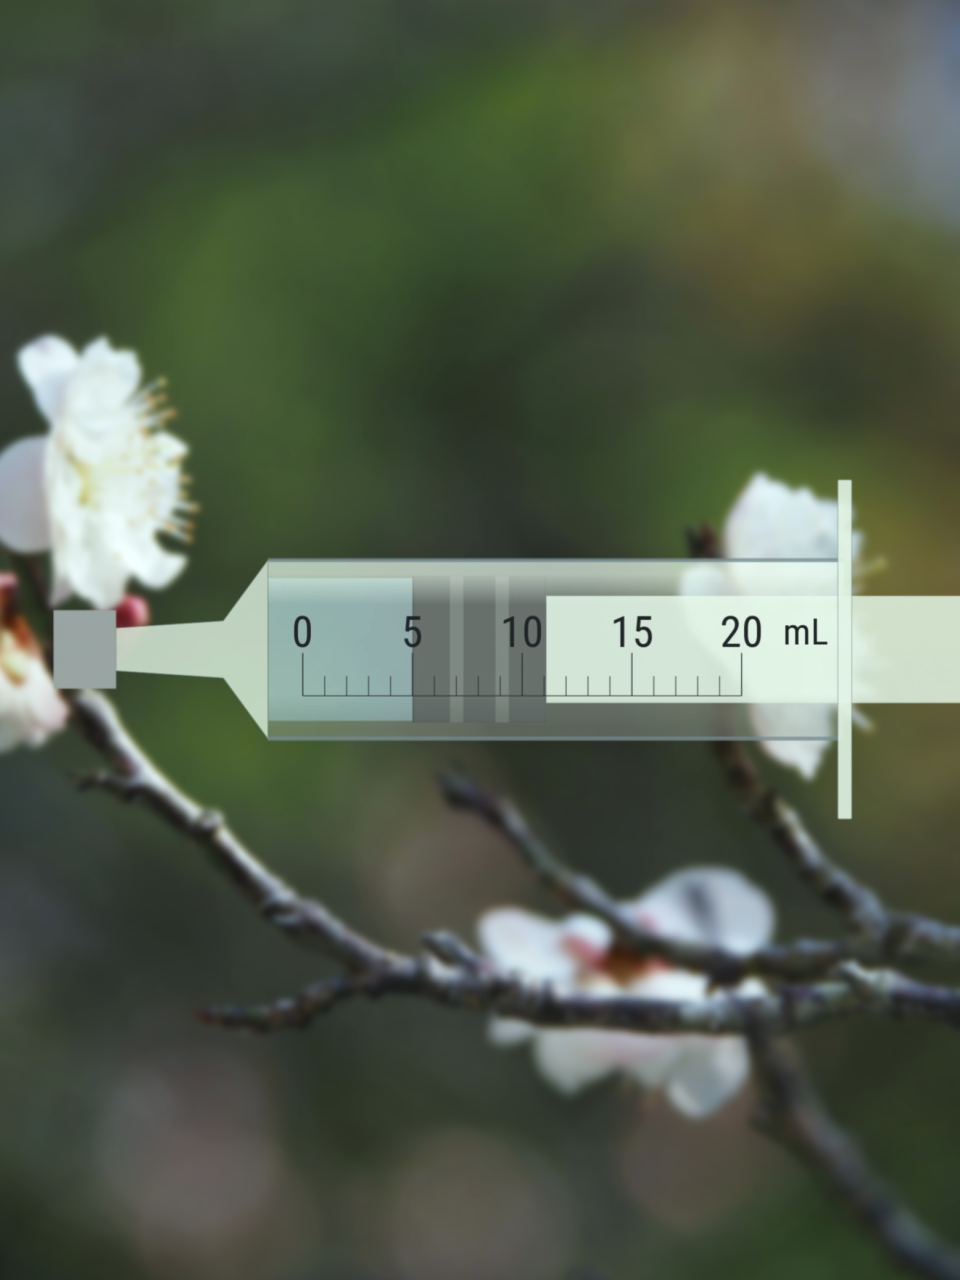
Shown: 5 mL
